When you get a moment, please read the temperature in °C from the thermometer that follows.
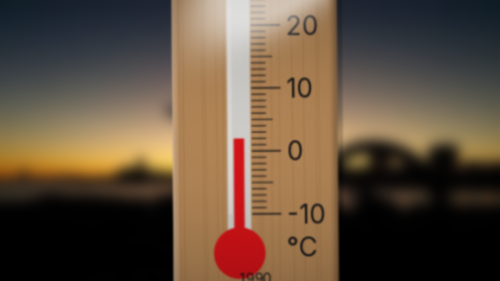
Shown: 2 °C
